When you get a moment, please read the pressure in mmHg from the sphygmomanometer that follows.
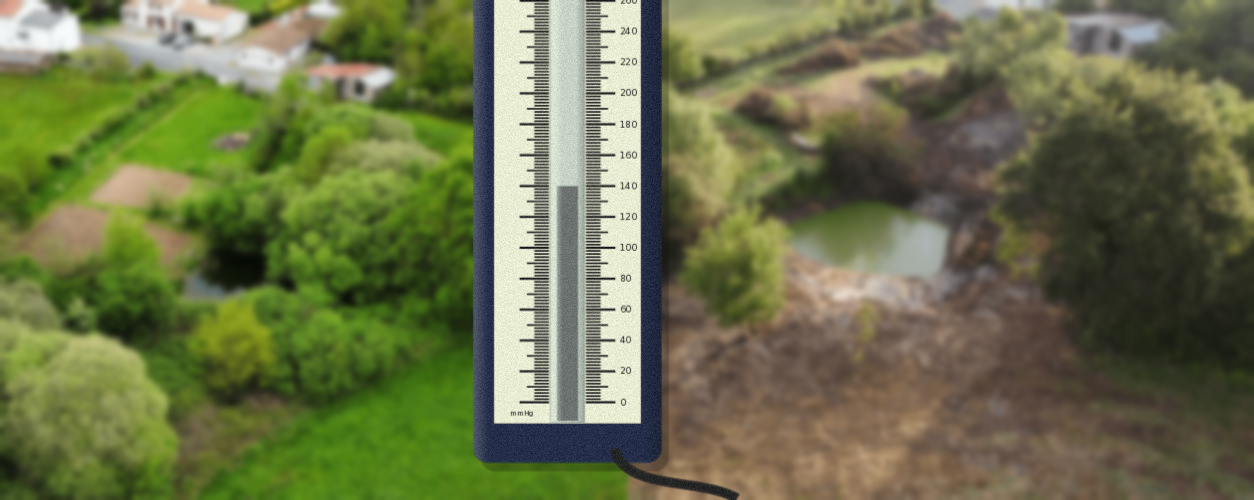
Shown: 140 mmHg
